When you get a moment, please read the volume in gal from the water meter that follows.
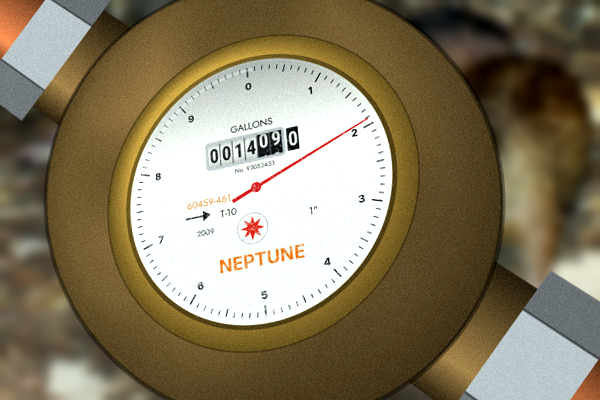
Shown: 14091.9 gal
